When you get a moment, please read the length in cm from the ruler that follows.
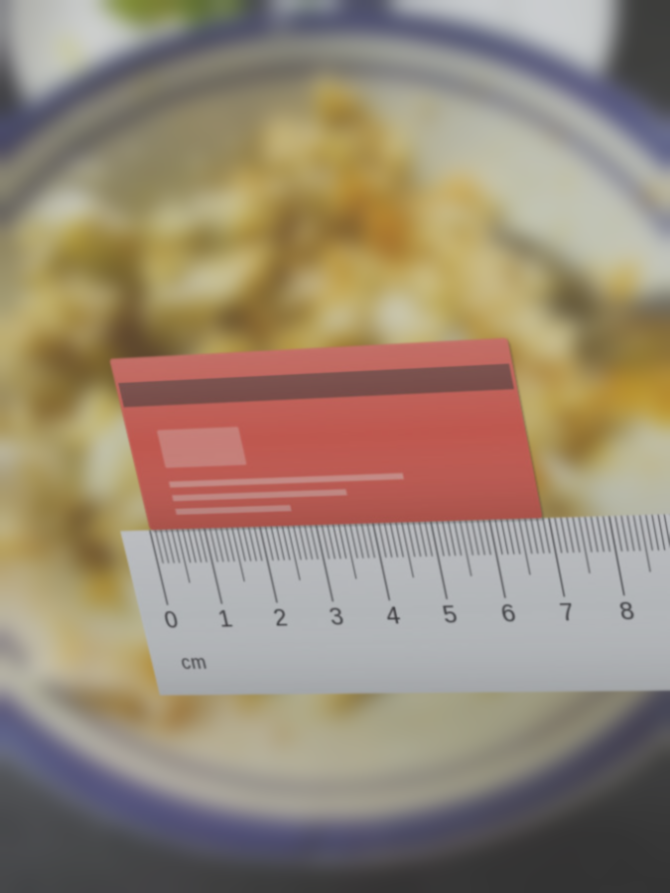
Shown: 6.9 cm
